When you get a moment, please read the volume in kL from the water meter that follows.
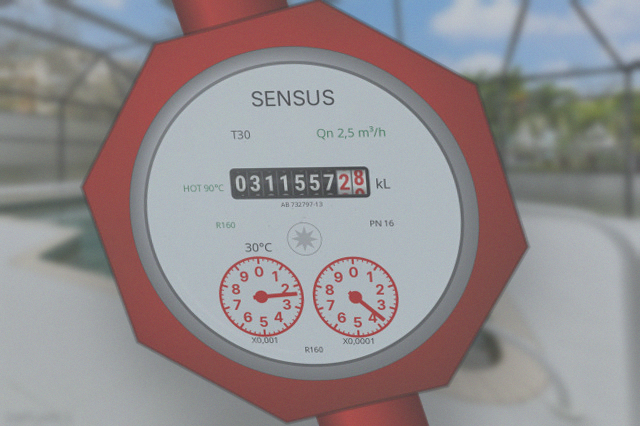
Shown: 311557.2823 kL
